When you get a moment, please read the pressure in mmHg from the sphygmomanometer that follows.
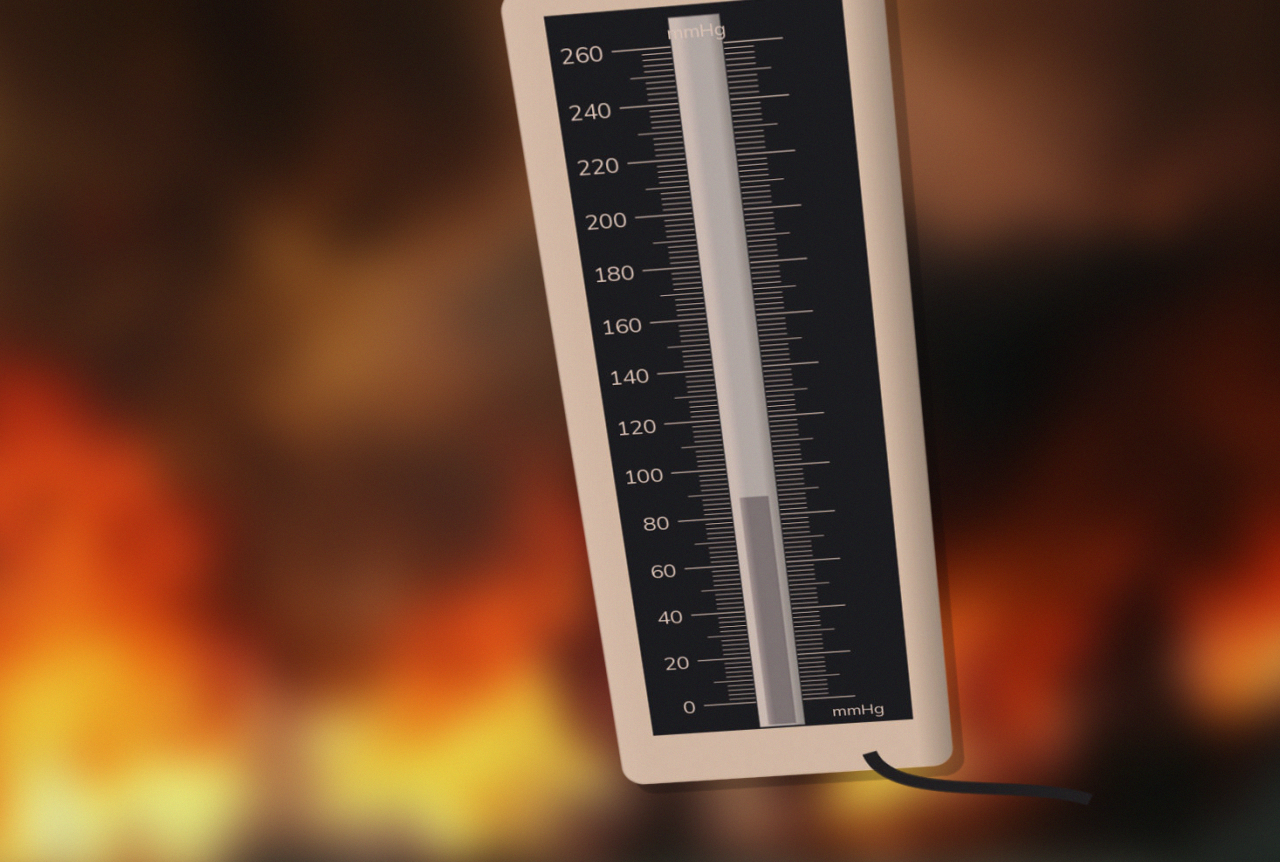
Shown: 88 mmHg
